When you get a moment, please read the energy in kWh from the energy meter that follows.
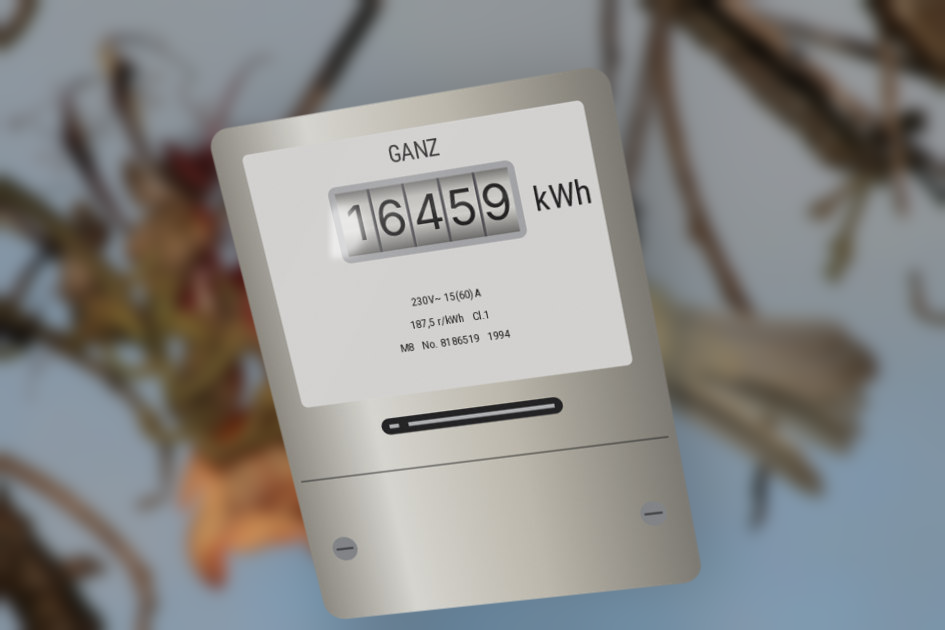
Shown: 16459 kWh
